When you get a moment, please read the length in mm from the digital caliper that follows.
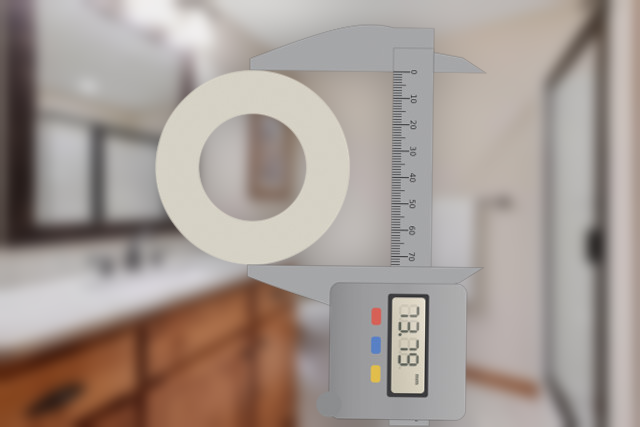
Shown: 73.79 mm
